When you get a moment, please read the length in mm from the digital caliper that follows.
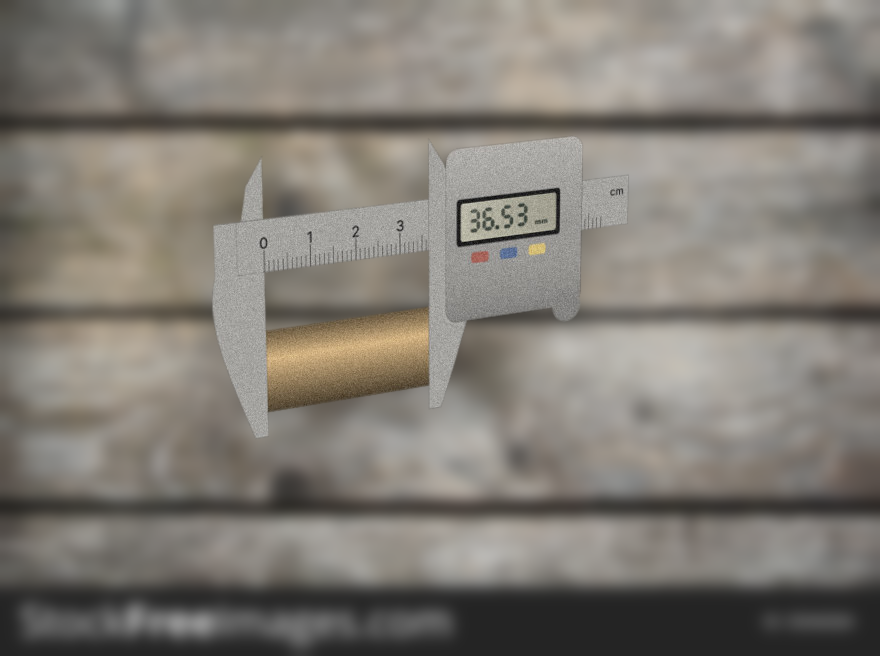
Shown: 36.53 mm
